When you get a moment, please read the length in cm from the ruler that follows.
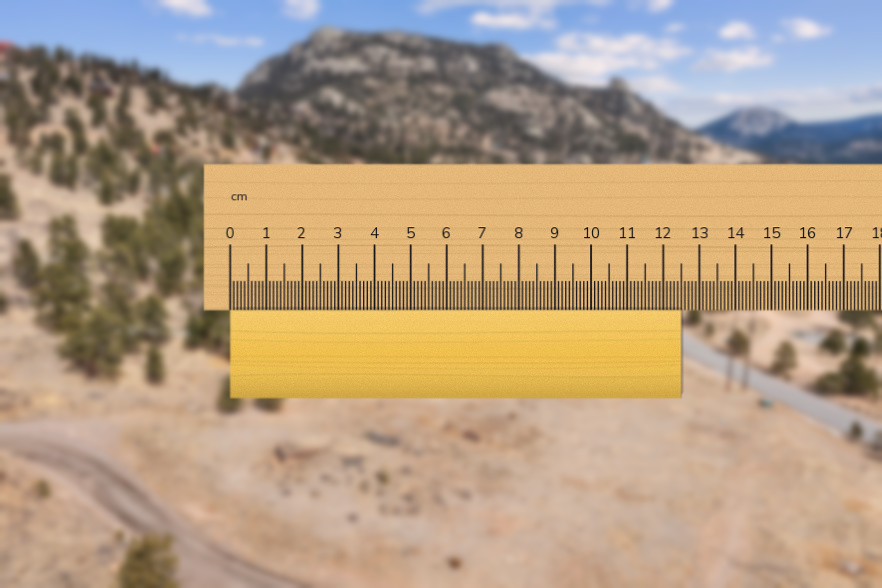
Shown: 12.5 cm
